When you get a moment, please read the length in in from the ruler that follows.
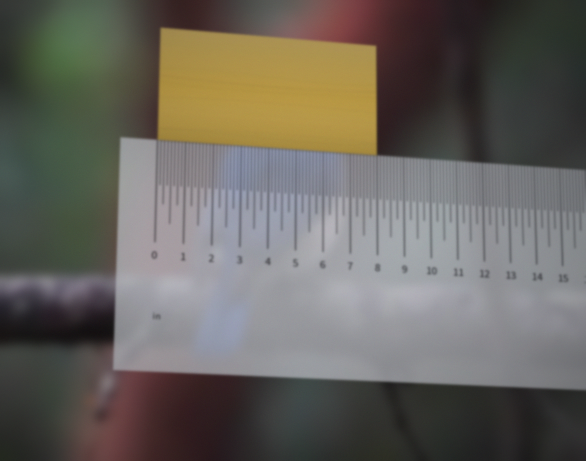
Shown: 8 in
